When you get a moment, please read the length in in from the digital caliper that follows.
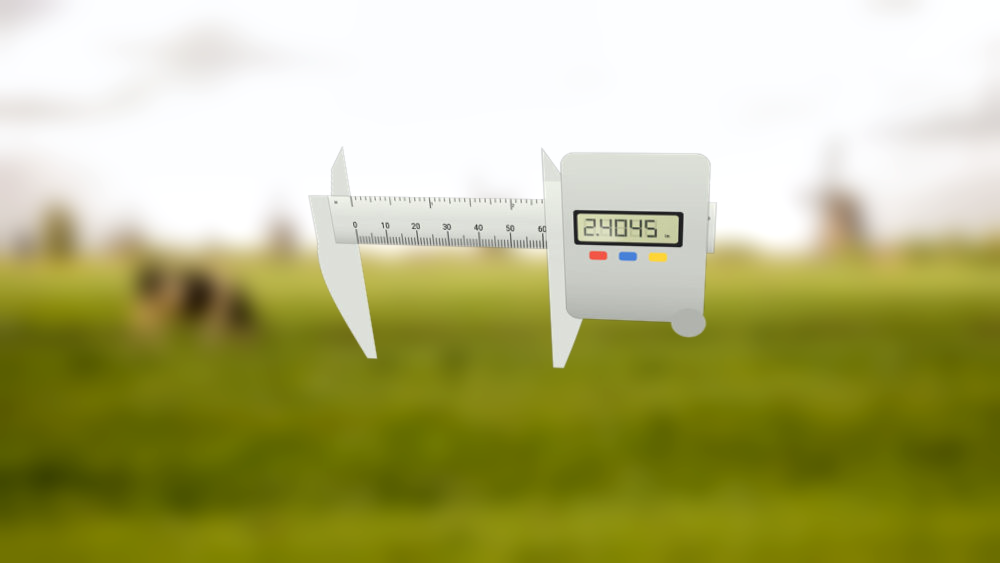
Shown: 2.4045 in
